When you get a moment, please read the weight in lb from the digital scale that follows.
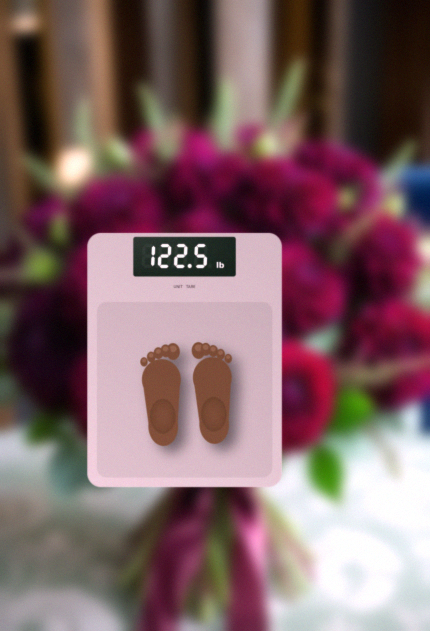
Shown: 122.5 lb
